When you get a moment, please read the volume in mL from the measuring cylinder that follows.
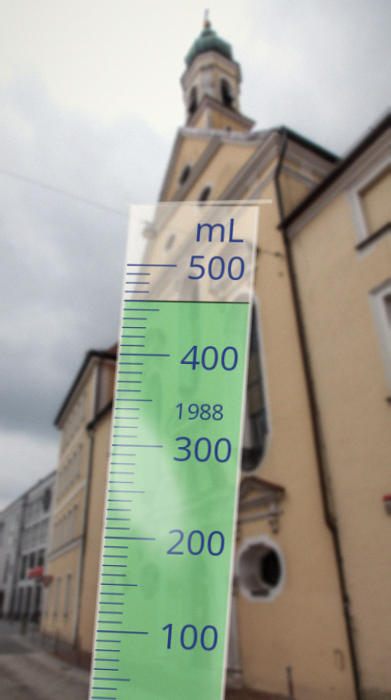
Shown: 460 mL
